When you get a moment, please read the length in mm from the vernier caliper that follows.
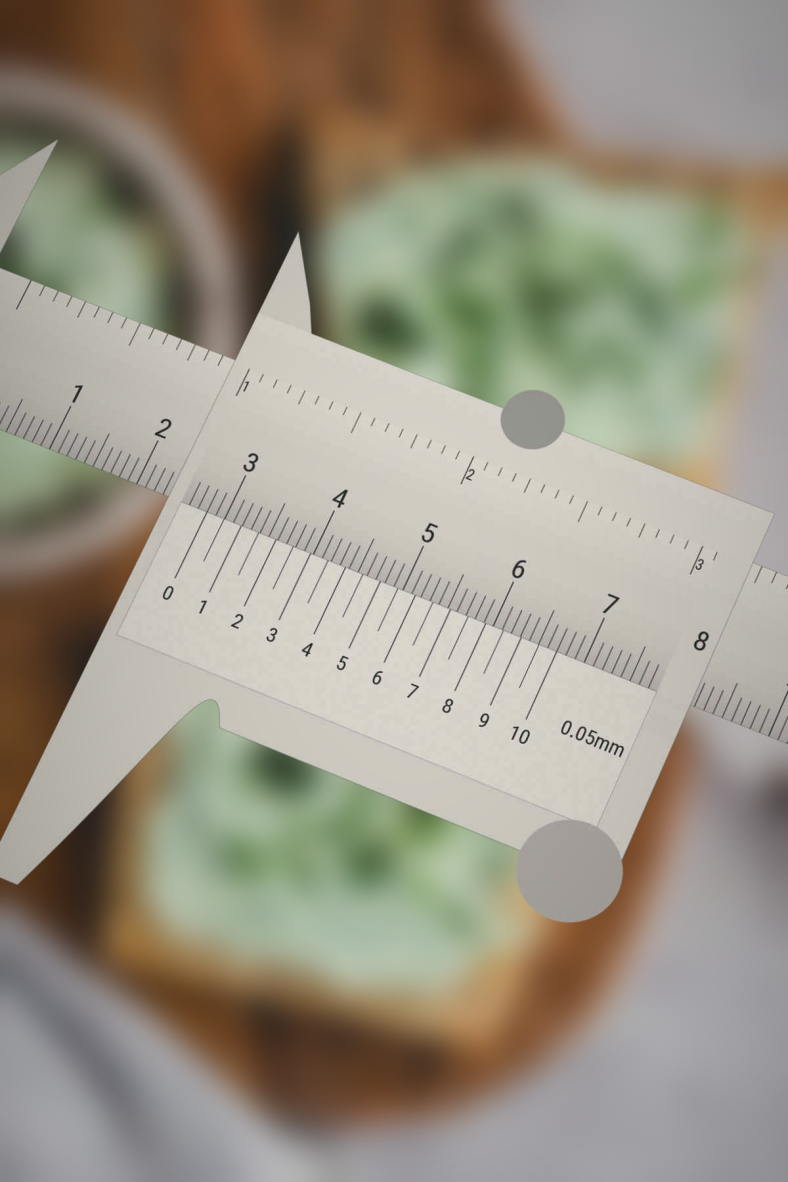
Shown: 28.0 mm
